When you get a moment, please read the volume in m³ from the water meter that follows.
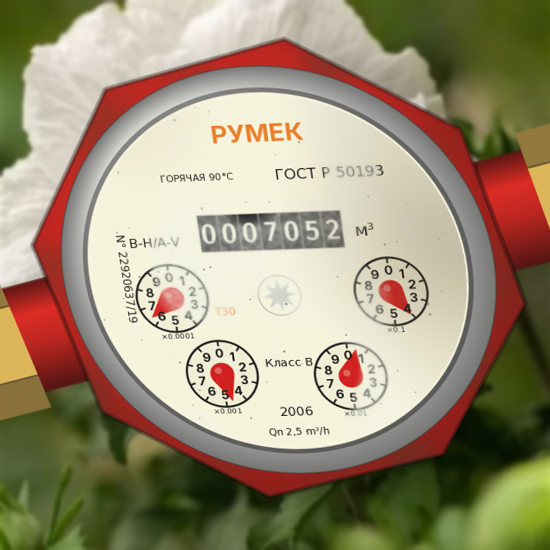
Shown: 7052.4046 m³
